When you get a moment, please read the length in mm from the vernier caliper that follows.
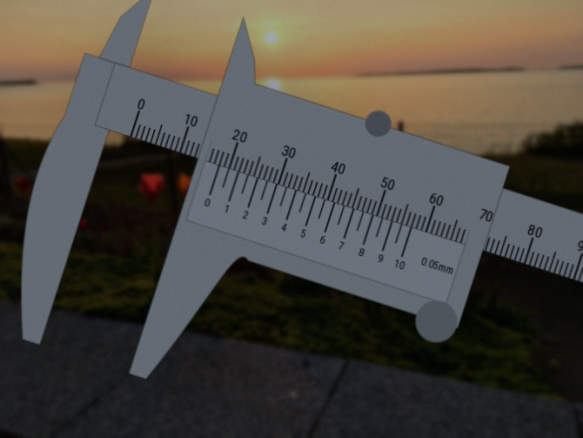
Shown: 18.0 mm
